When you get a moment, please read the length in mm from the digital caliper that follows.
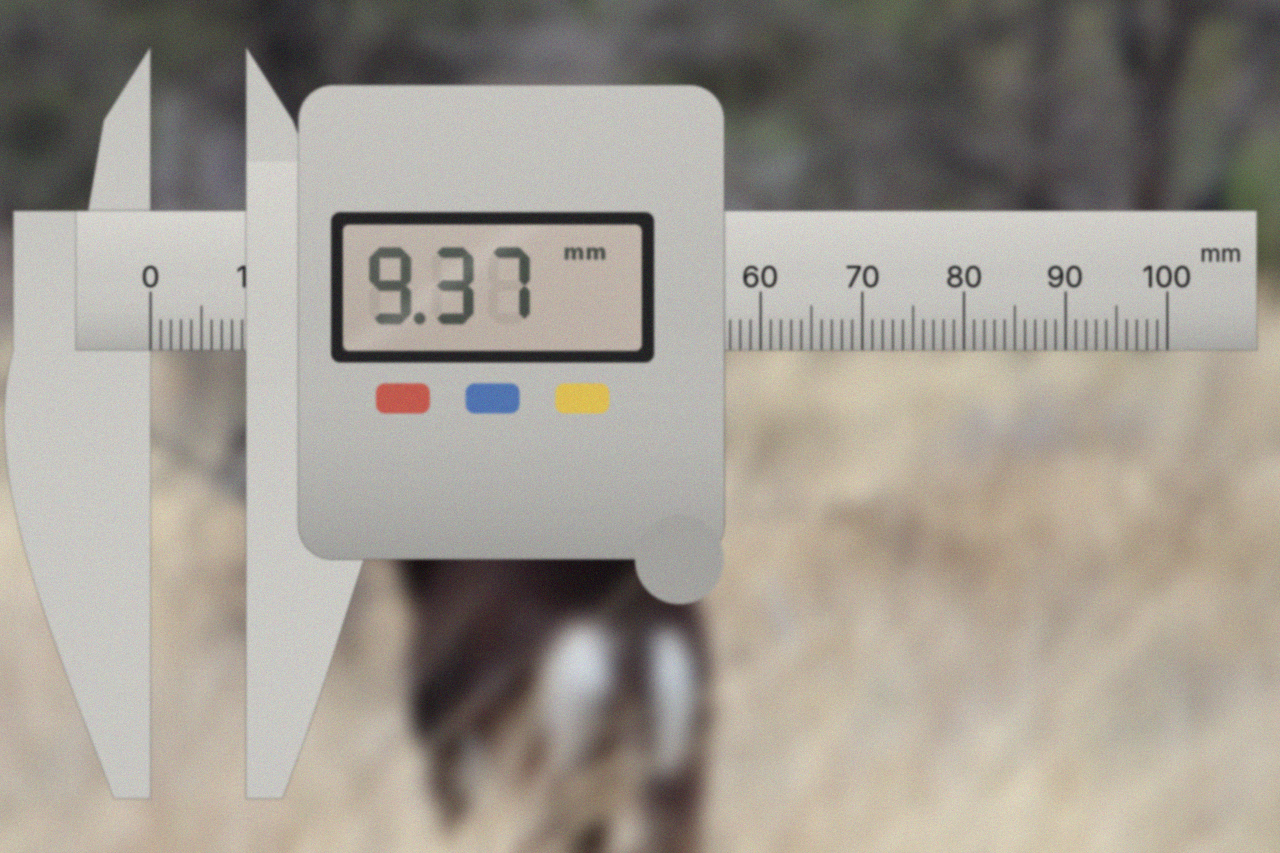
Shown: 9.37 mm
